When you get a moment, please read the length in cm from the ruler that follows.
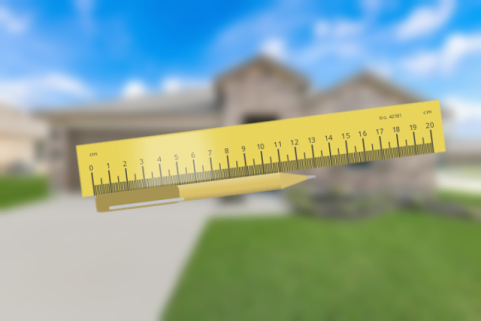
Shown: 13 cm
